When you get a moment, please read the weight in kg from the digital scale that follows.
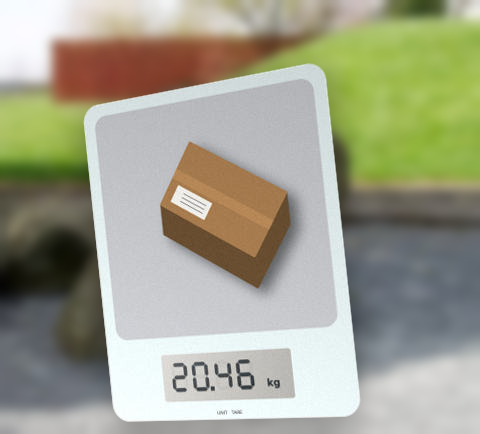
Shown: 20.46 kg
